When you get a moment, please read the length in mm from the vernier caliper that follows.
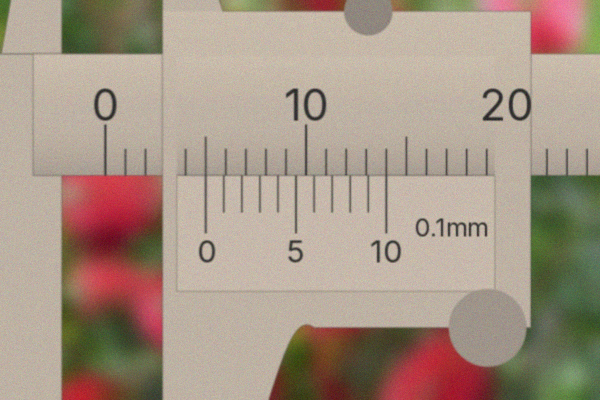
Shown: 5.0 mm
